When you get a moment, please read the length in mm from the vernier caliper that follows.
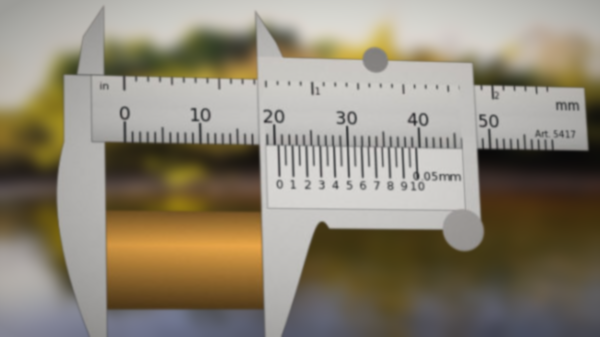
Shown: 20.5 mm
